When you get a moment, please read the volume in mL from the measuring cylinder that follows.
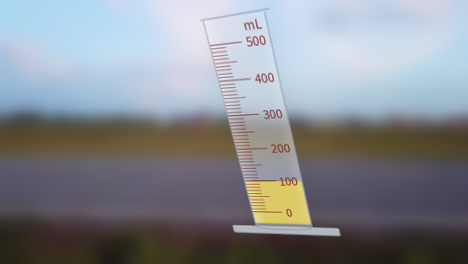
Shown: 100 mL
